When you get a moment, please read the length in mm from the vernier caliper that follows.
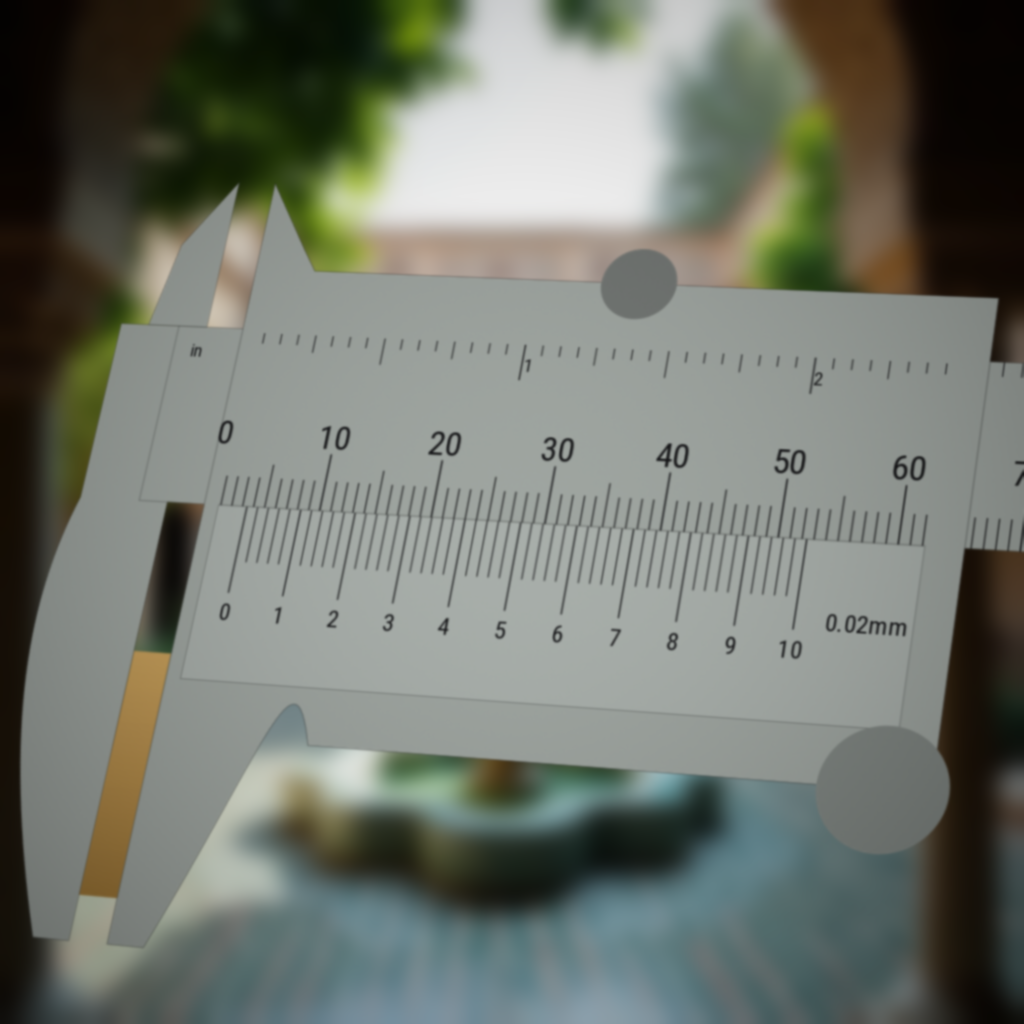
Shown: 3.4 mm
